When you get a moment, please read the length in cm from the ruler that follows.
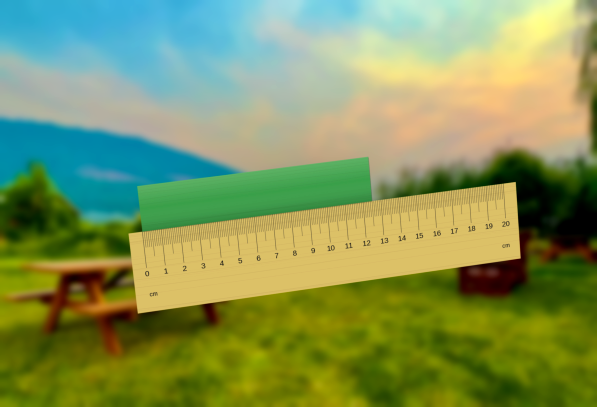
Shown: 12.5 cm
